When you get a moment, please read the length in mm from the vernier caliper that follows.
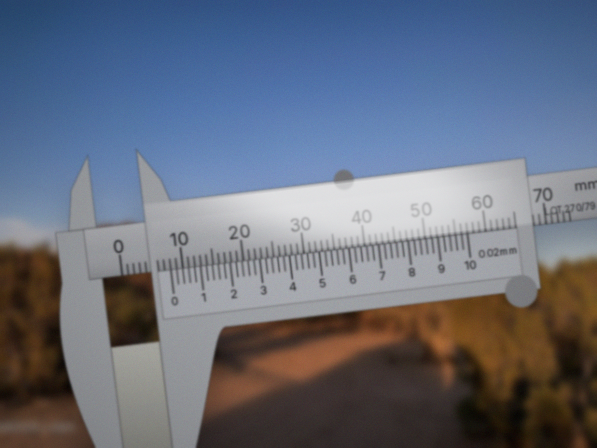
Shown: 8.0 mm
